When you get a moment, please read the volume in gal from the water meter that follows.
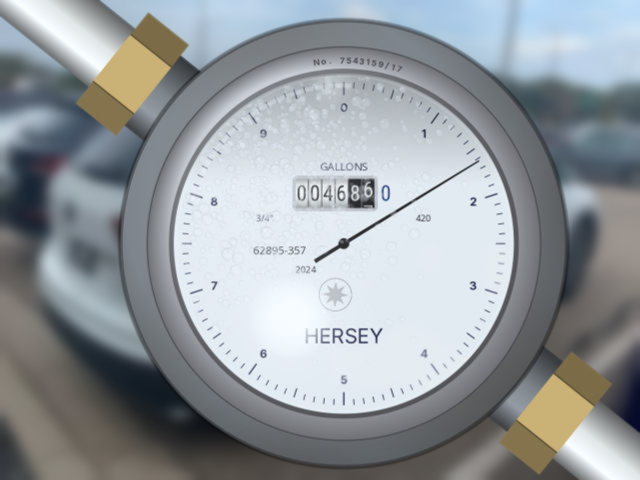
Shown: 46861.6 gal
